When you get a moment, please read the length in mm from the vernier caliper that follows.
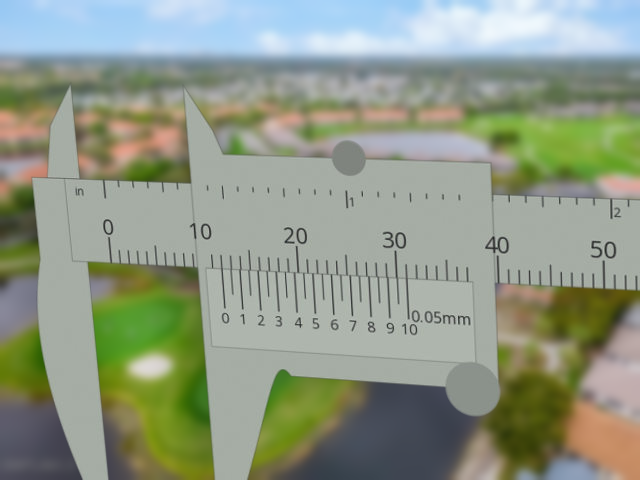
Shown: 12.0 mm
